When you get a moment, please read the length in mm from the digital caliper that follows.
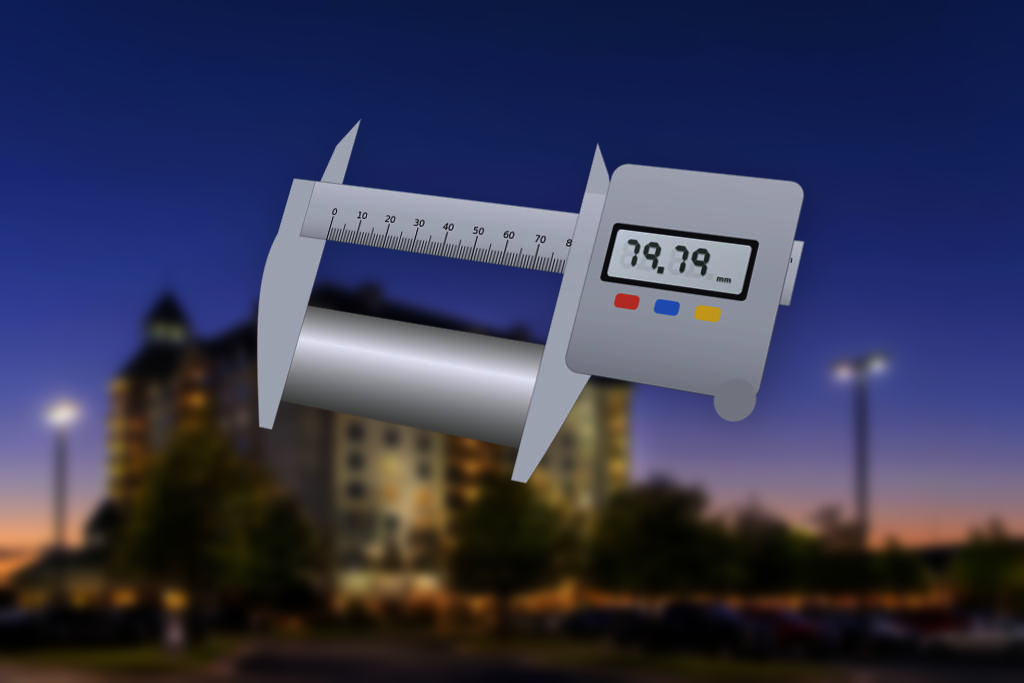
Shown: 79.79 mm
